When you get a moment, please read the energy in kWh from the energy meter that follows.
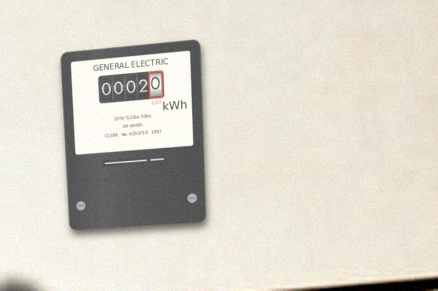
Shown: 2.0 kWh
